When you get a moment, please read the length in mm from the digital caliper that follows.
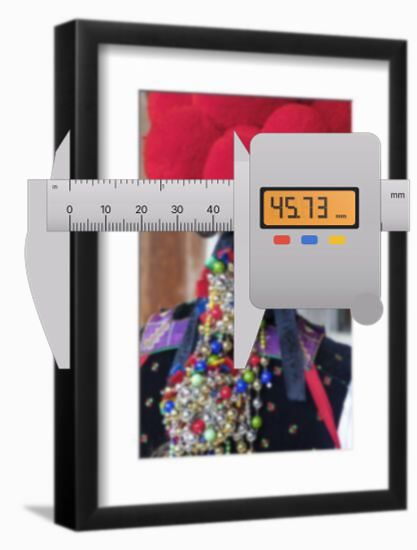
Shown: 45.73 mm
